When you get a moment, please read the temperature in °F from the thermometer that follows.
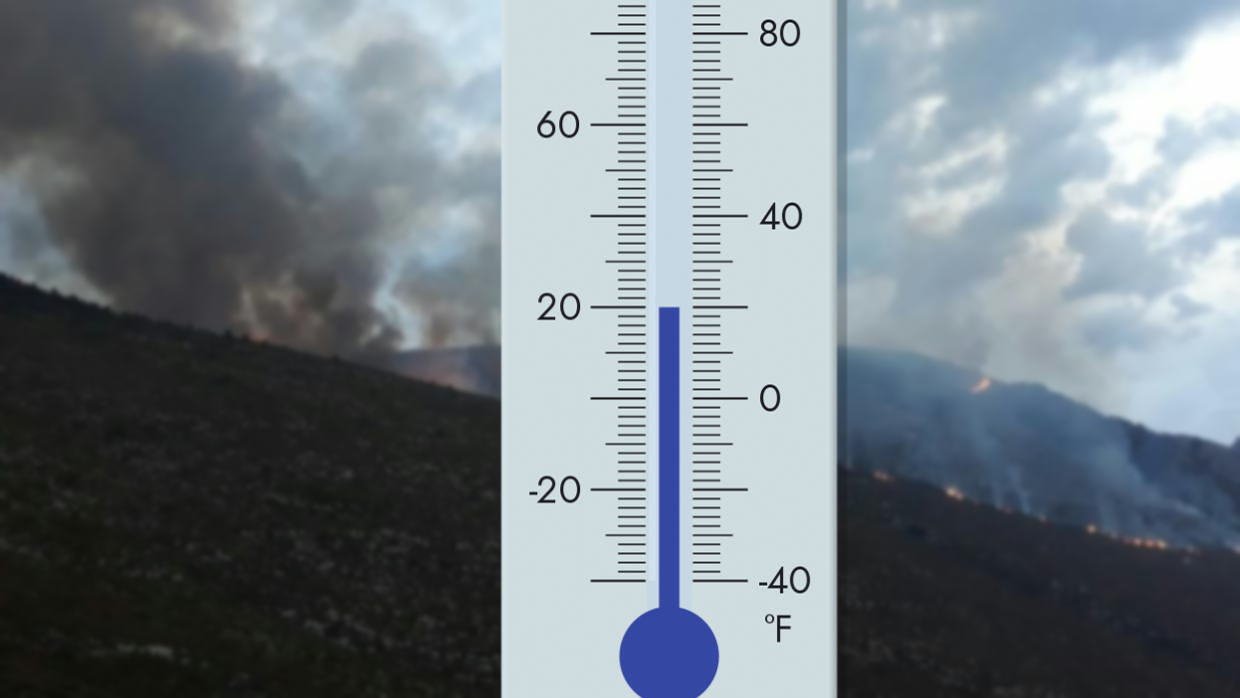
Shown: 20 °F
